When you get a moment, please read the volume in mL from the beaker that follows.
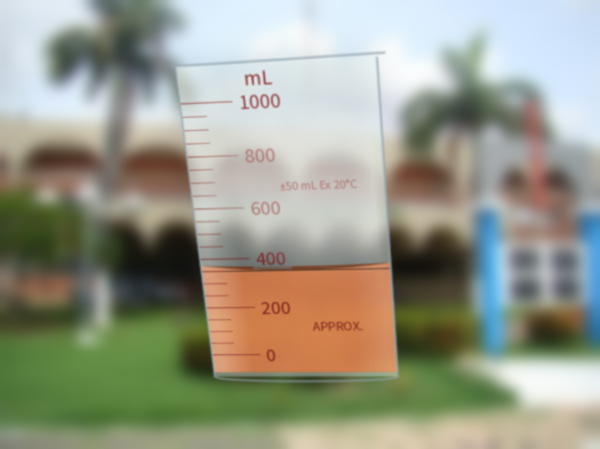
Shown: 350 mL
